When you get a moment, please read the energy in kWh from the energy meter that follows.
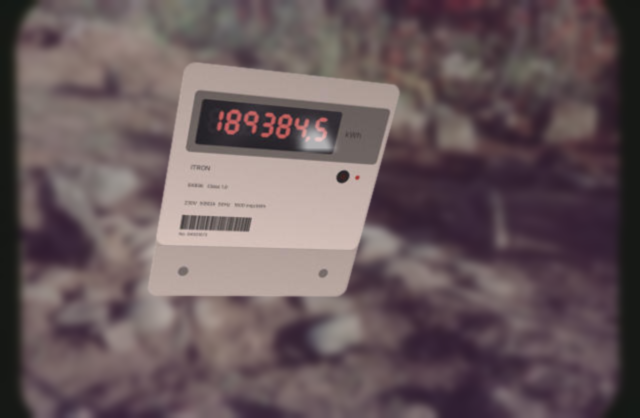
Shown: 189384.5 kWh
